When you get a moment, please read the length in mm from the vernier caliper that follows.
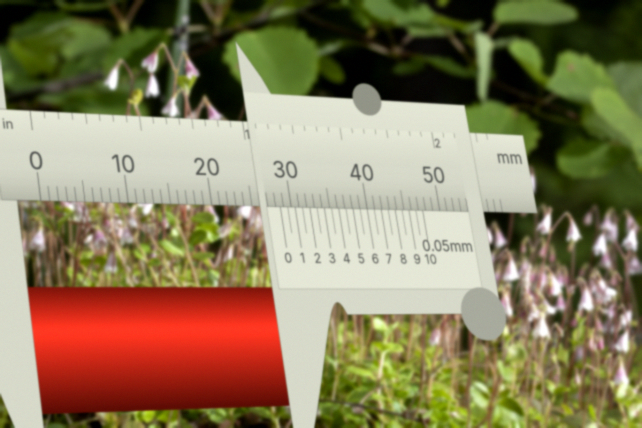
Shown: 28.6 mm
